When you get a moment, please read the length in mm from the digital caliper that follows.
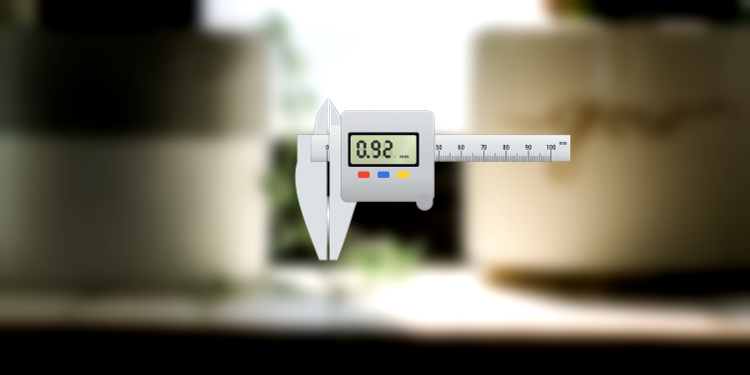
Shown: 0.92 mm
